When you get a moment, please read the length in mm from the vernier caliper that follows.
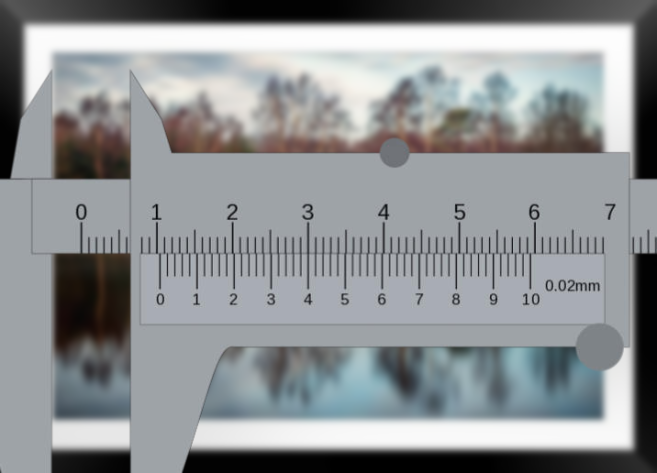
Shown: 10.4 mm
